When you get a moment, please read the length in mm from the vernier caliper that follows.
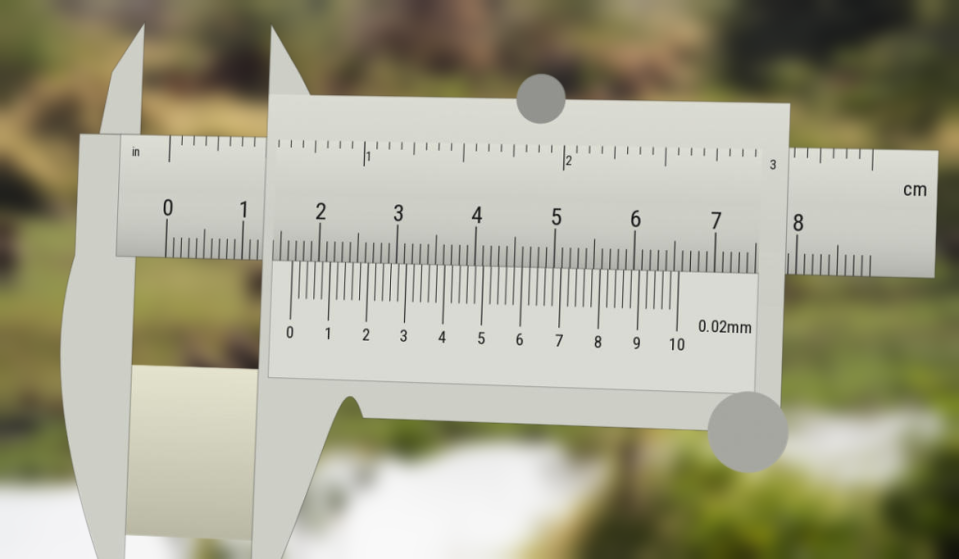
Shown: 16.6 mm
